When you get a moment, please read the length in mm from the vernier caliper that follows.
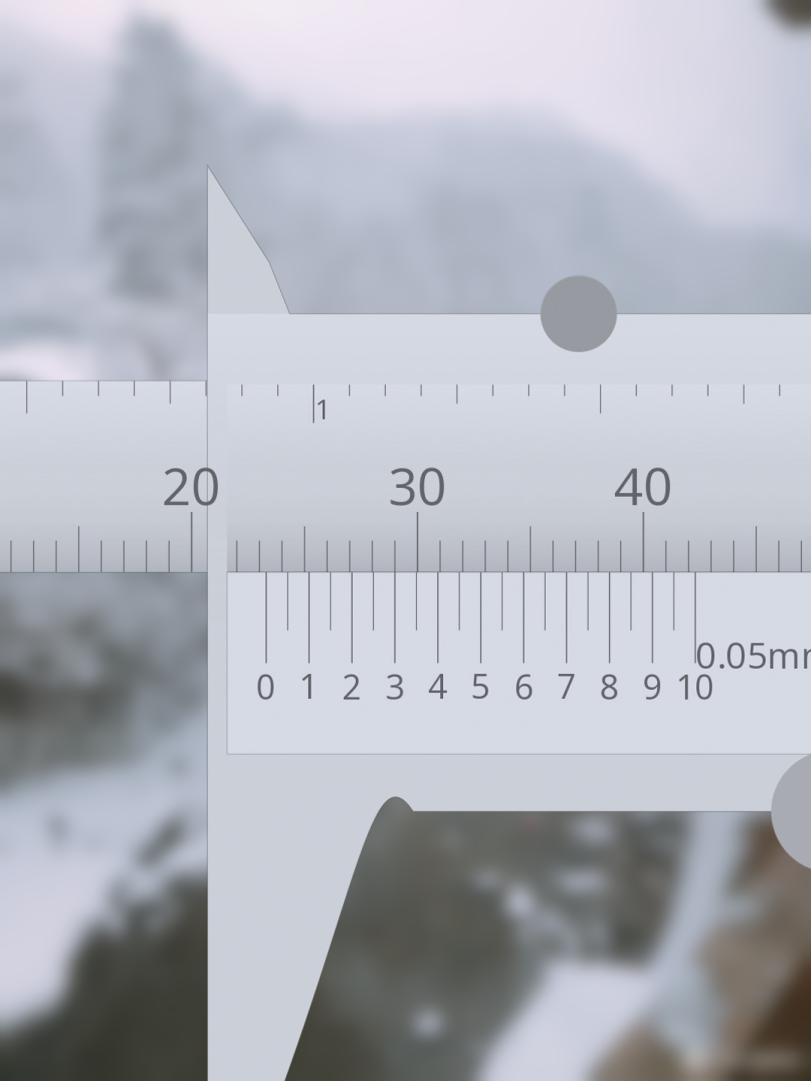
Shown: 23.30 mm
